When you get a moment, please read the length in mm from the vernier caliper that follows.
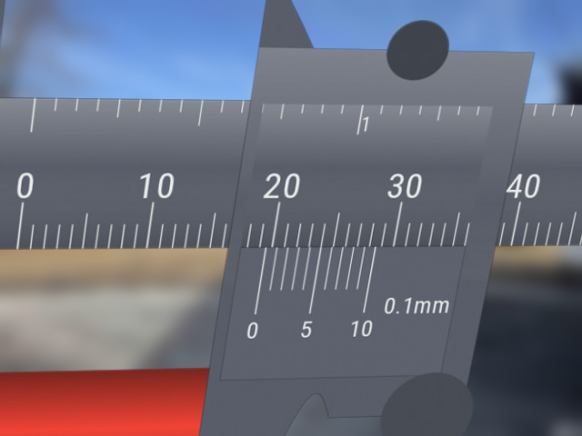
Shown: 19.5 mm
